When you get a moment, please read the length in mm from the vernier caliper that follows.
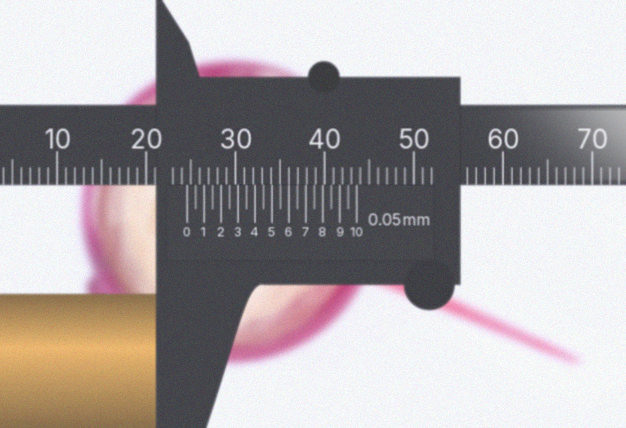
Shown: 24.6 mm
